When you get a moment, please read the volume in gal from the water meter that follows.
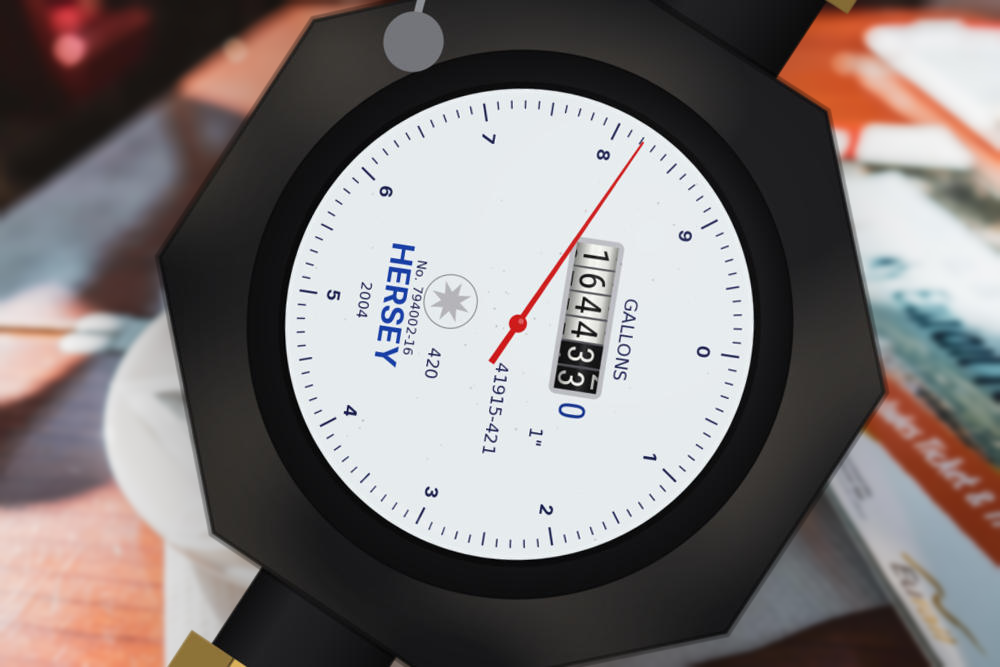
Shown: 1644328.2 gal
